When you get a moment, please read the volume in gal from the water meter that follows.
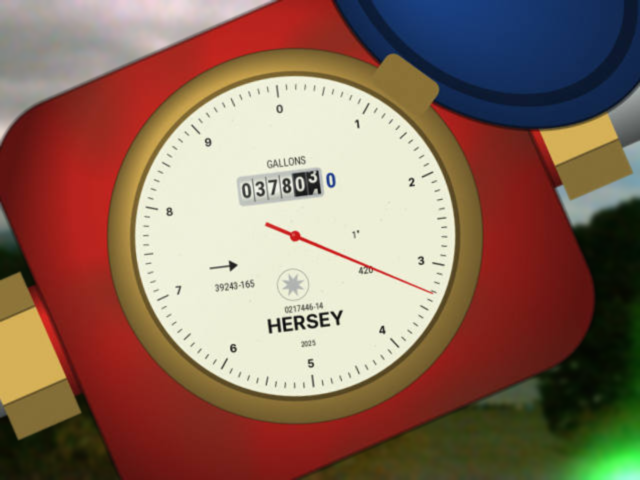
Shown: 378033.3 gal
